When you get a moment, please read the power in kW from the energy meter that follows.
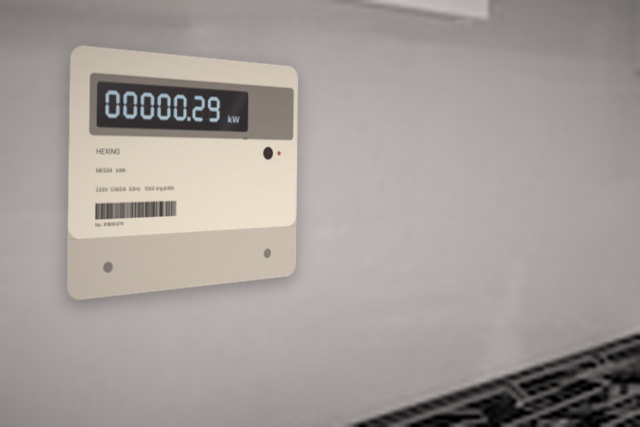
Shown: 0.29 kW
